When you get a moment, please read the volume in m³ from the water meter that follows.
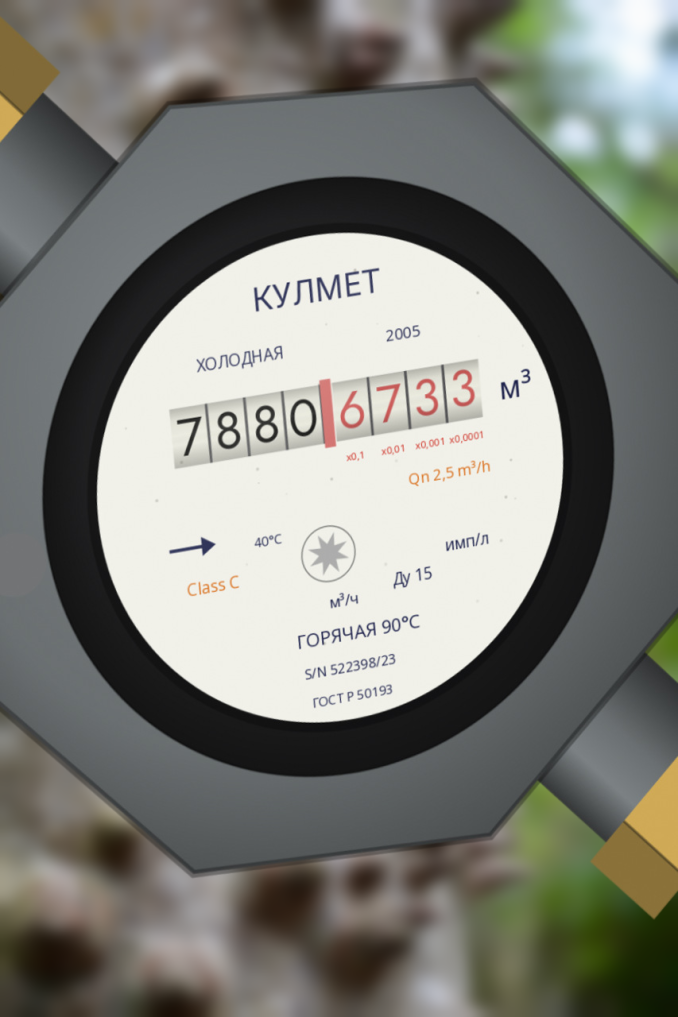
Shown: 7880.6733 m³
